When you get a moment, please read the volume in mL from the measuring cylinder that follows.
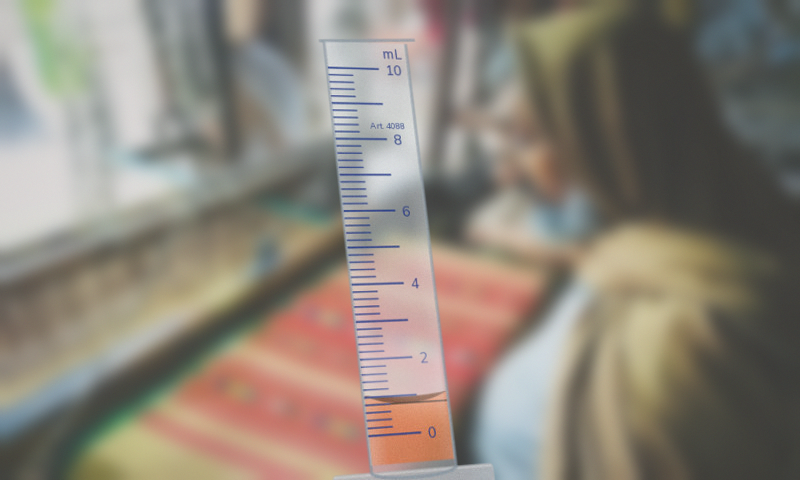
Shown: 0.8 mL
